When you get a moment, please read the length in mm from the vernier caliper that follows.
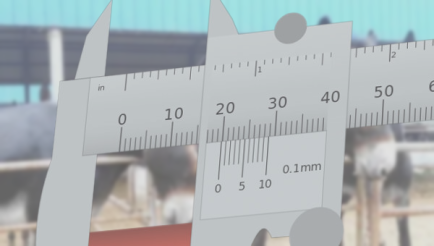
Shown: 19.8 mm
